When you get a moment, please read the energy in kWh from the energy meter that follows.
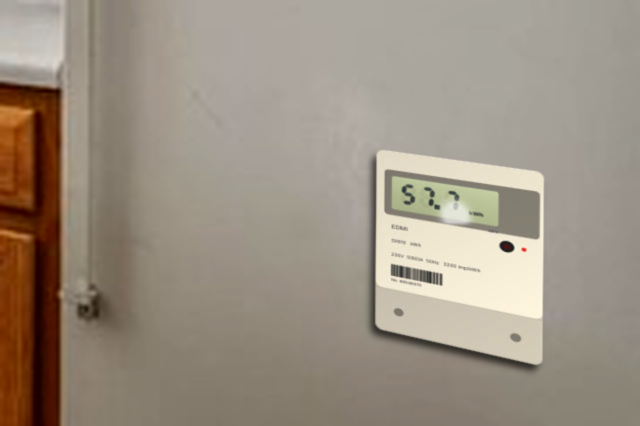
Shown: 57.7 kWh
